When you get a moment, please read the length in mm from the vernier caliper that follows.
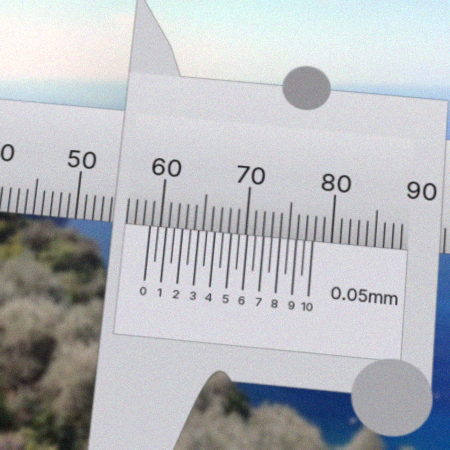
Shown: 58.8 mm
